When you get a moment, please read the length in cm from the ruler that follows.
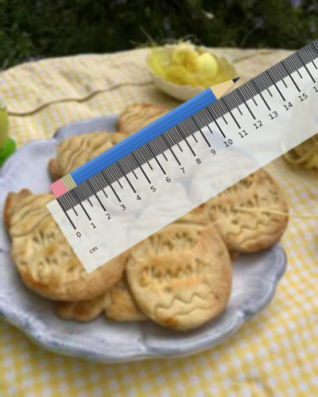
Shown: 12.5 cm
